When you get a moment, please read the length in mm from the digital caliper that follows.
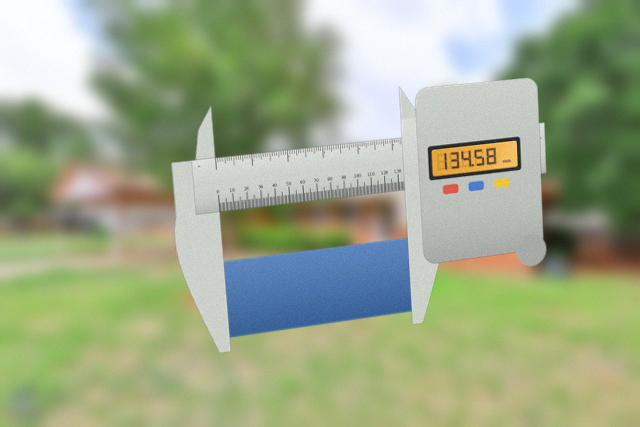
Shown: 134.58 mm
